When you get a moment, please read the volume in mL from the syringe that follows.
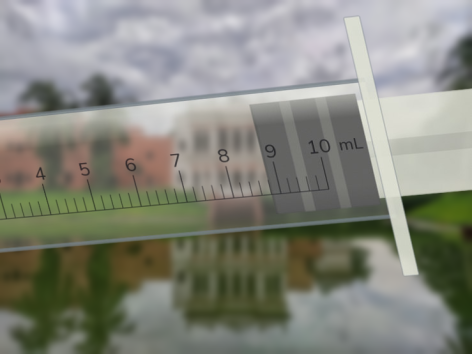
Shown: 8.8 mL
